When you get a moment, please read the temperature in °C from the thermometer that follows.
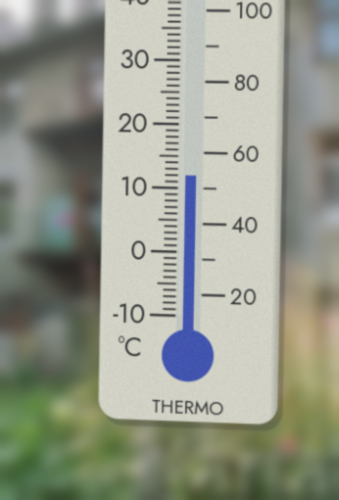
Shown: 12 °C
